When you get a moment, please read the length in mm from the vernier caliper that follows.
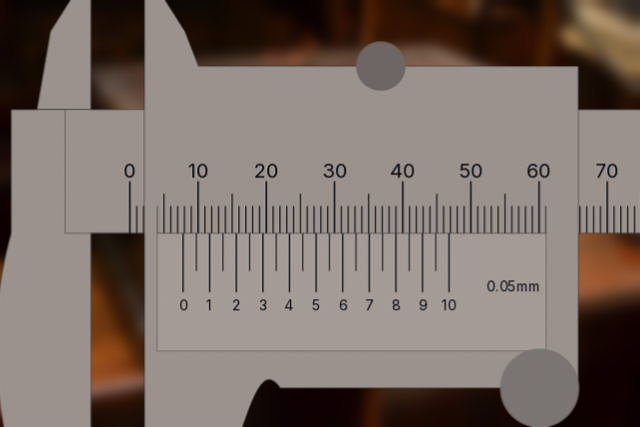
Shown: 7.8 mm
